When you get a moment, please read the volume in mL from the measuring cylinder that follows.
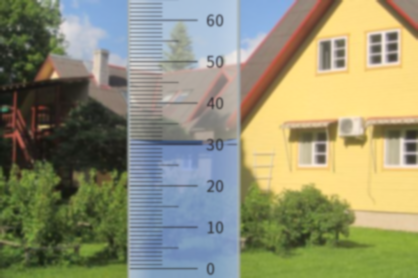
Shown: 30 mL
